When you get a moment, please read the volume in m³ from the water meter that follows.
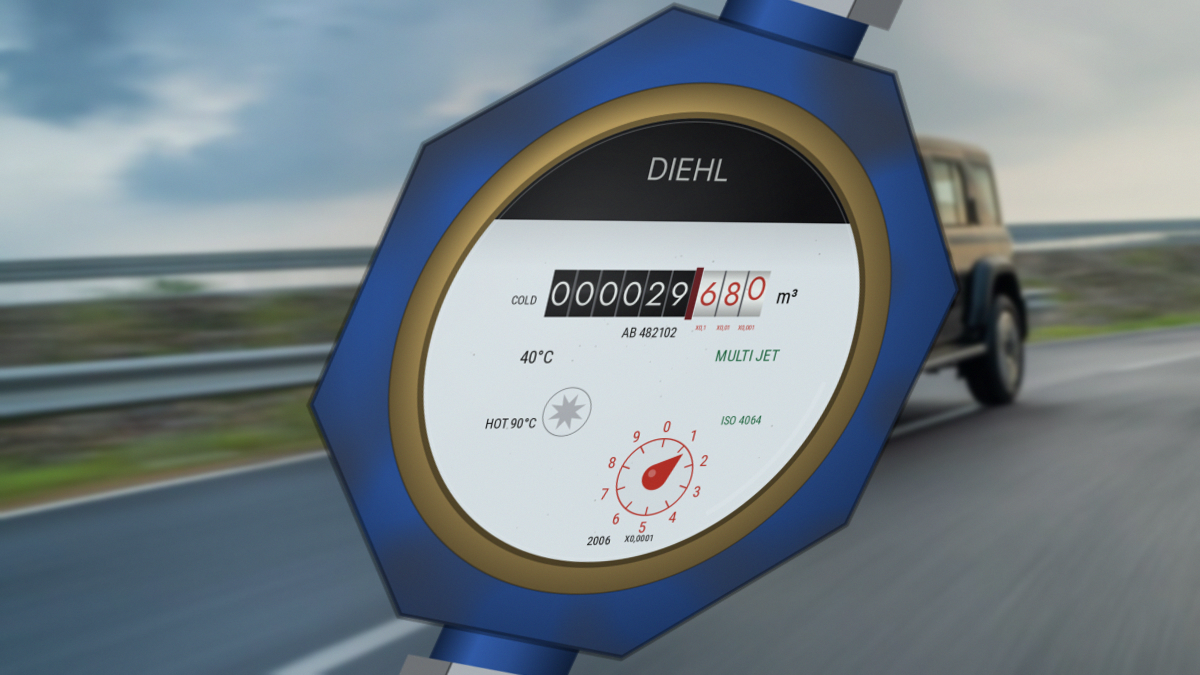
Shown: 29.6801 m³
